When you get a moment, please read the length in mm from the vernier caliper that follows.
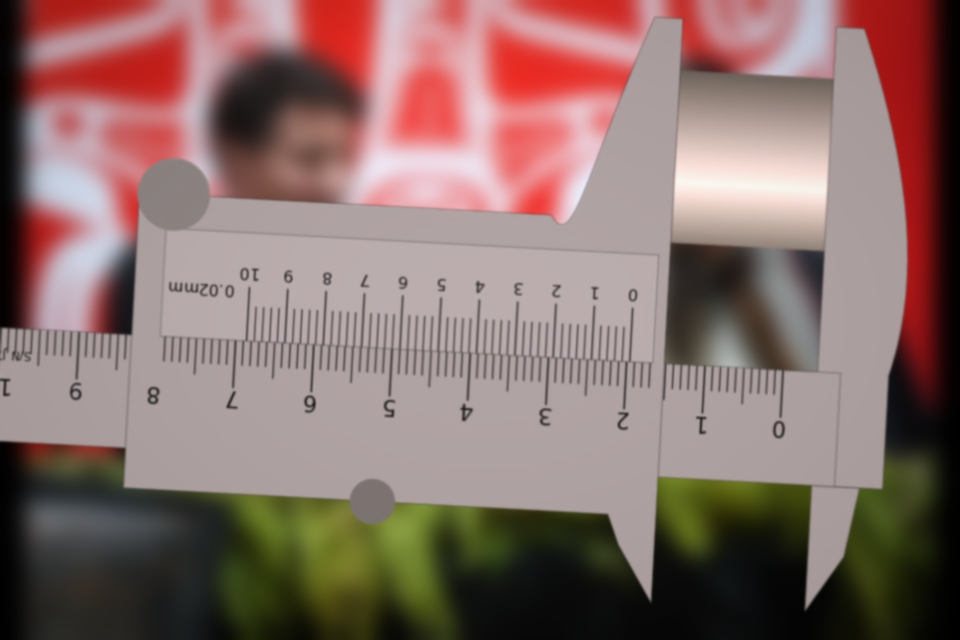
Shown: 19.6 mm
